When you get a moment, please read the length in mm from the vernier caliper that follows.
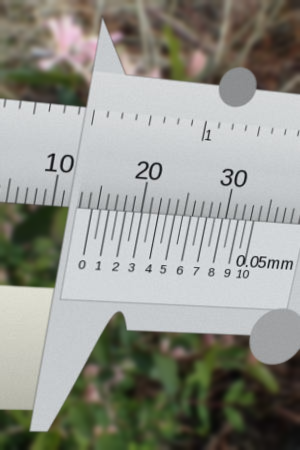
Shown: 14.4 mm
